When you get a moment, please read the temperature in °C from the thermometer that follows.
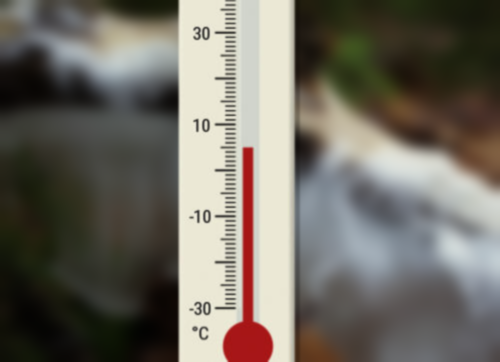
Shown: 5 °C
